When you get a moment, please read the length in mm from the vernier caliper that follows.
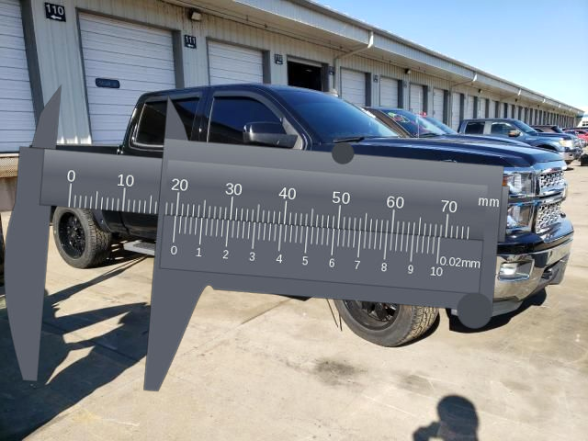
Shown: 19.8 mm
